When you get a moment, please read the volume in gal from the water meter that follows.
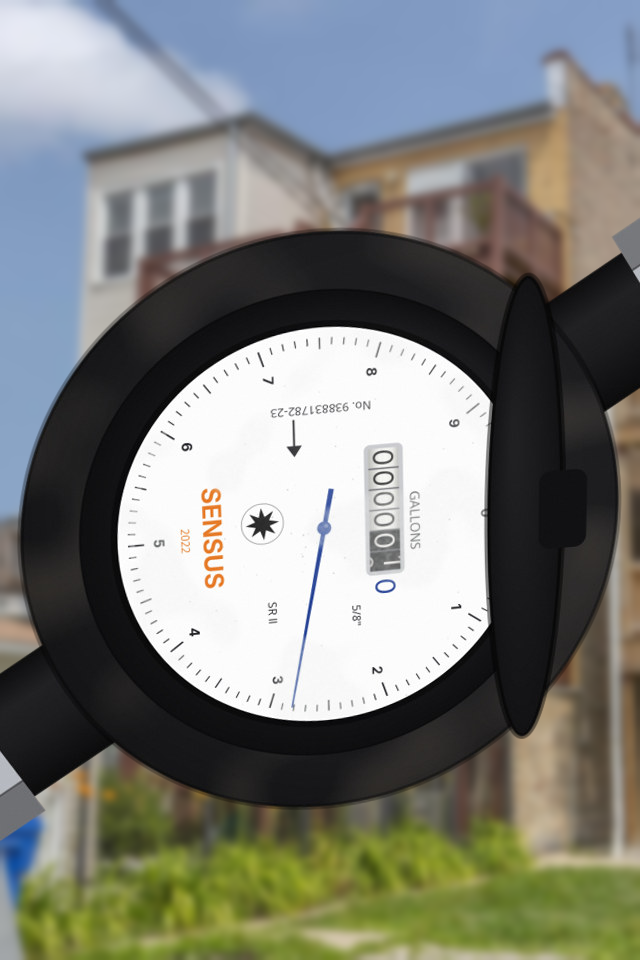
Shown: 12.8 gal
